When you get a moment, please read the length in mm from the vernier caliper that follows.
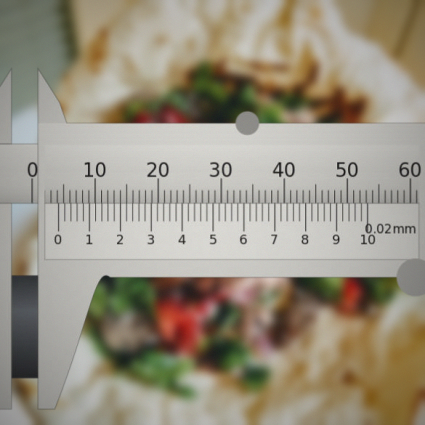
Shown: 4.2 mm
